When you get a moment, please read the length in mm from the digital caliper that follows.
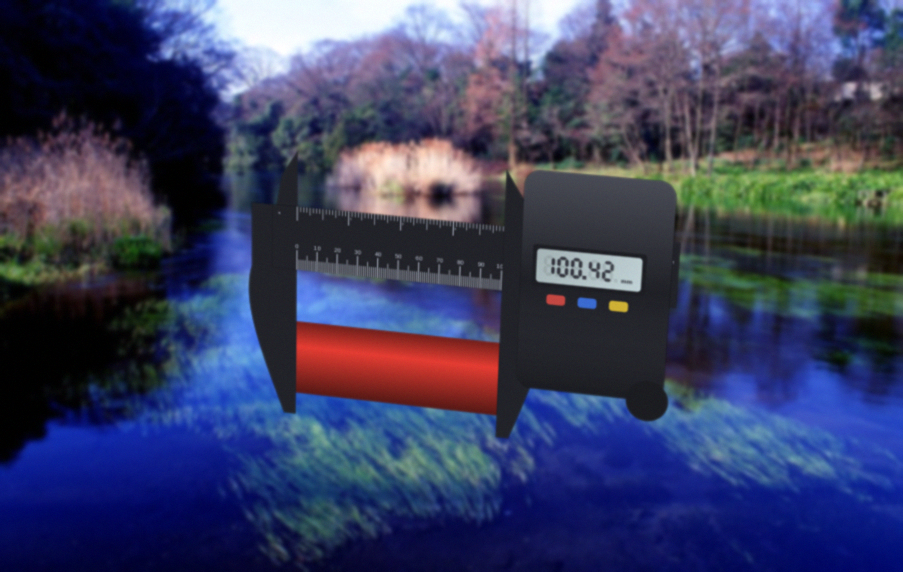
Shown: 100.42 mm
